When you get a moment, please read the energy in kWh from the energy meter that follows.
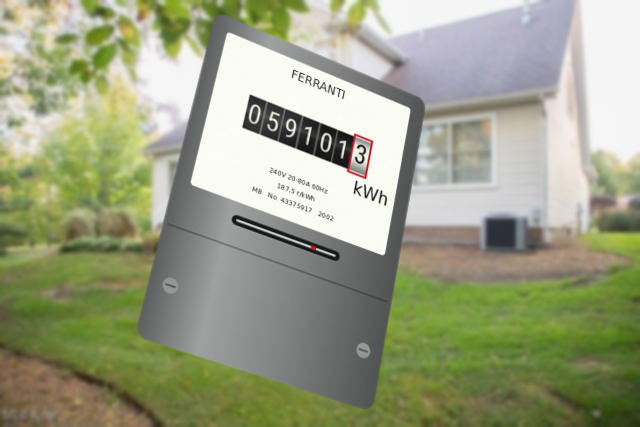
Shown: 59101.3 kWh
